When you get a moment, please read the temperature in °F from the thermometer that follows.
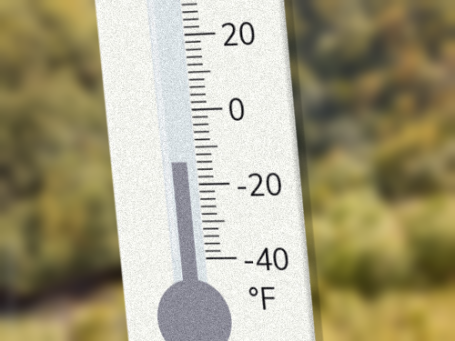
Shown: -14 °F
